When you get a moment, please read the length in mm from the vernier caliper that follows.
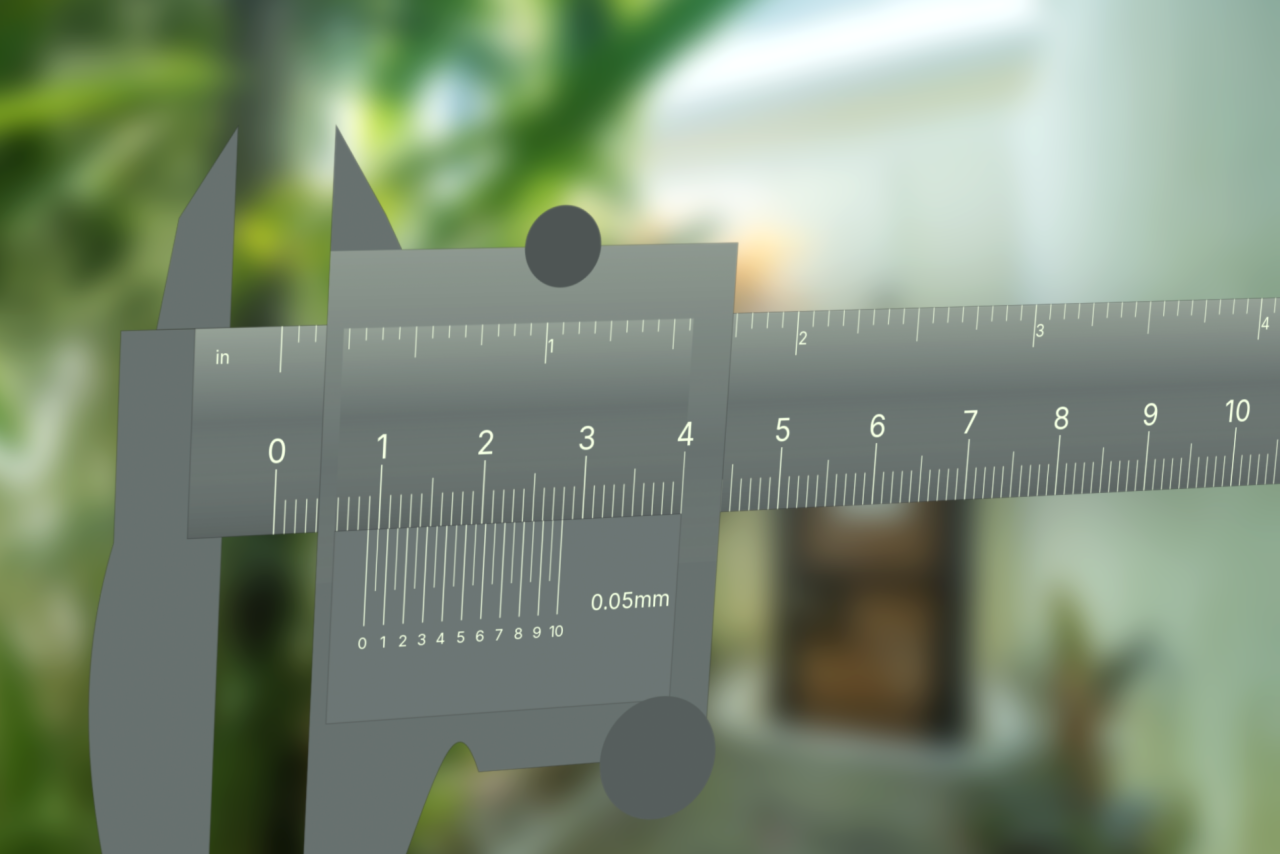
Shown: 9.0 mm
